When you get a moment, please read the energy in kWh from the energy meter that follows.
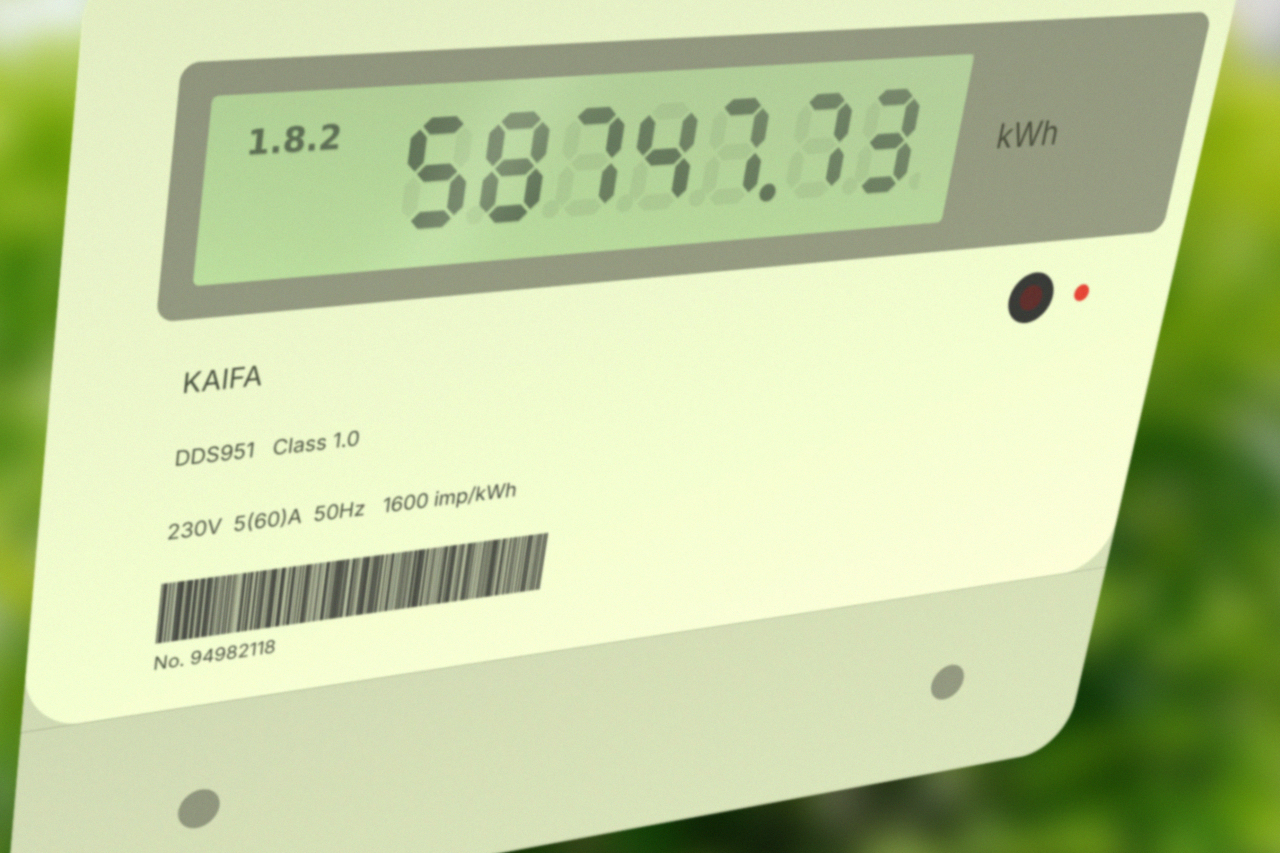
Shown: 58747.73 kWh
